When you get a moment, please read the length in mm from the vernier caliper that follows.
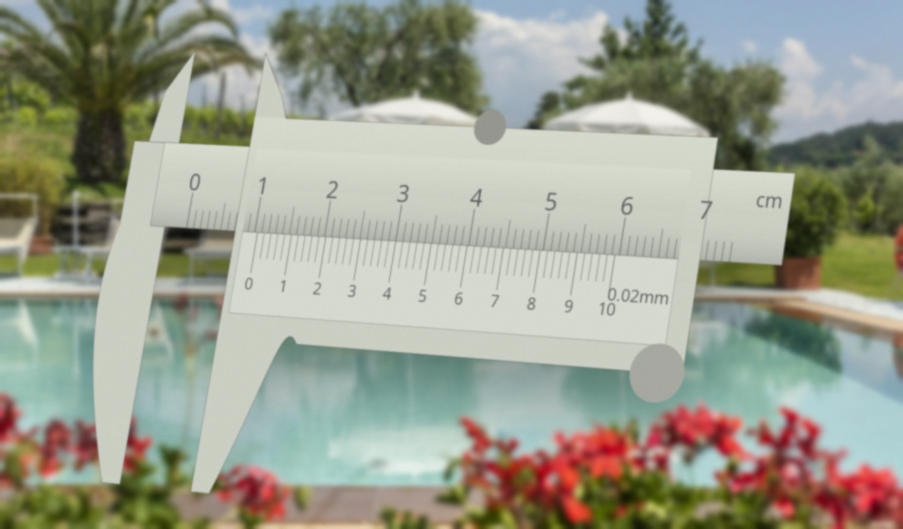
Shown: 10.4 mm
